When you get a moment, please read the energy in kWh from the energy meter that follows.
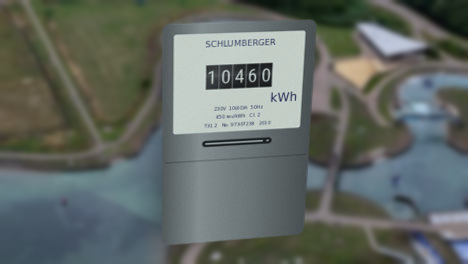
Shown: 10460 kWh
